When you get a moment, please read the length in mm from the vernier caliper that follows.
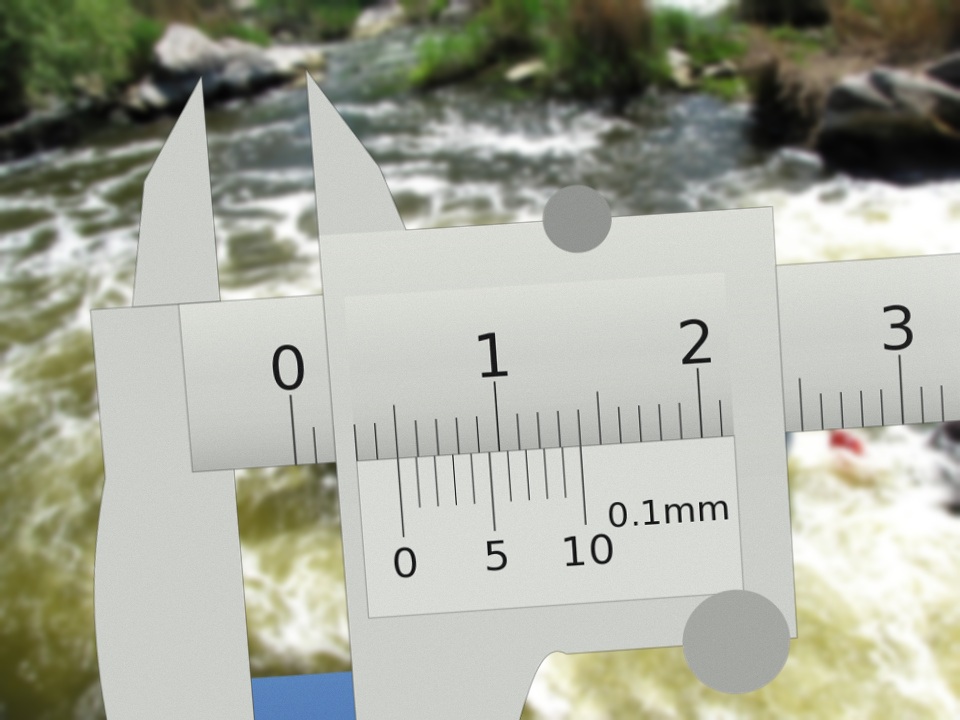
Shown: 5.0 mm
